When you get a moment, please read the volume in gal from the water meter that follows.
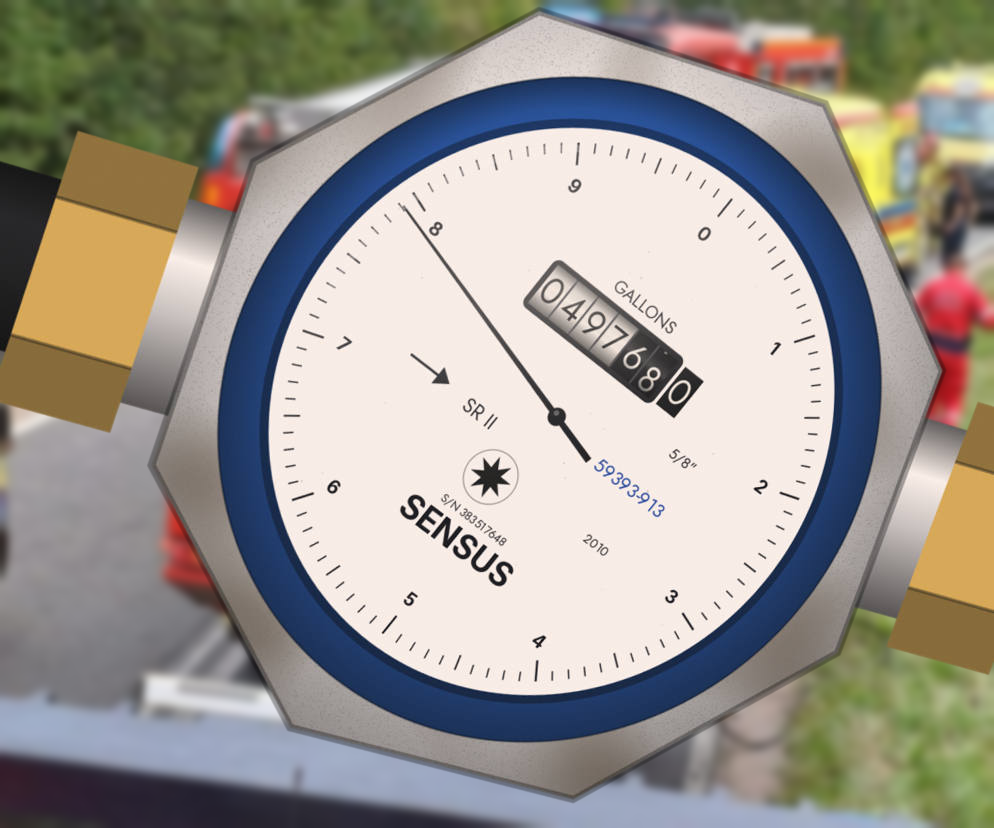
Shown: 497677.9 gal
